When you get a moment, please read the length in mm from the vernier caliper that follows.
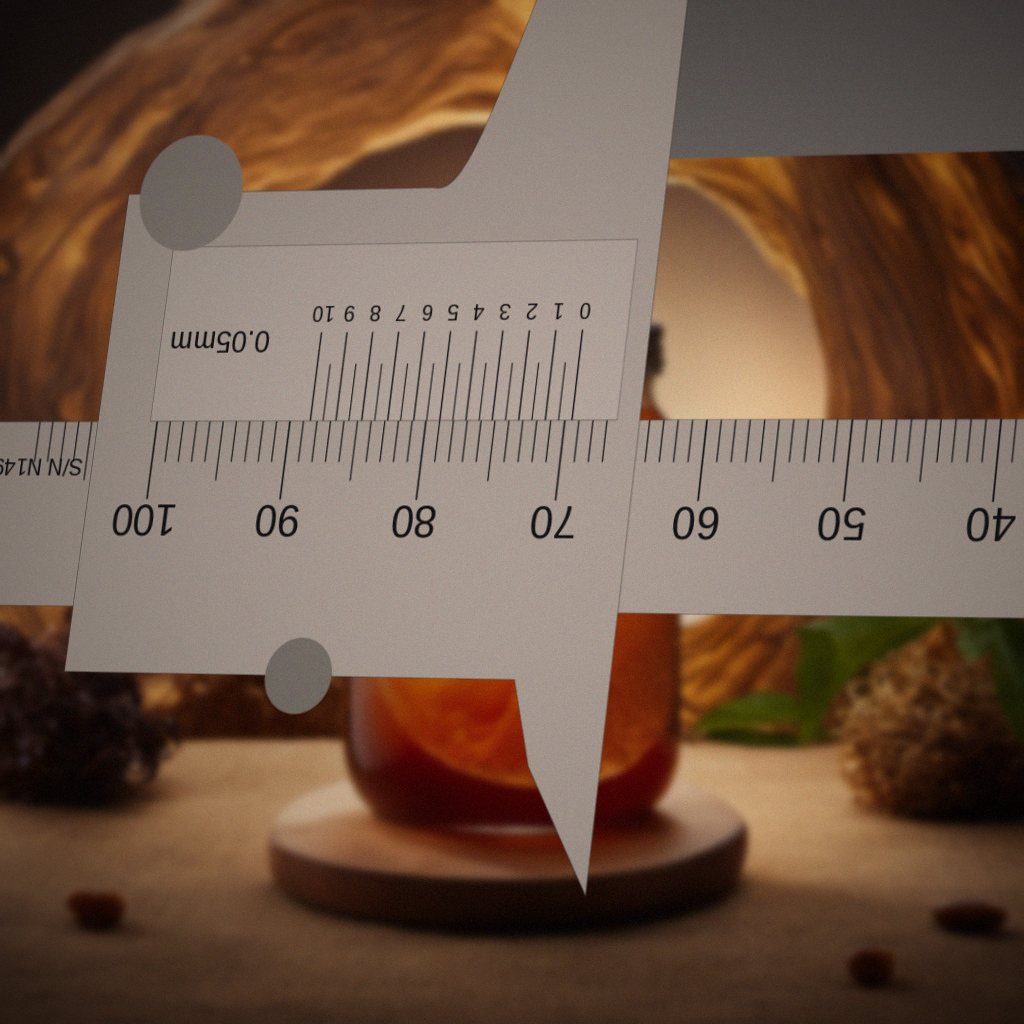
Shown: 69.5 mm
